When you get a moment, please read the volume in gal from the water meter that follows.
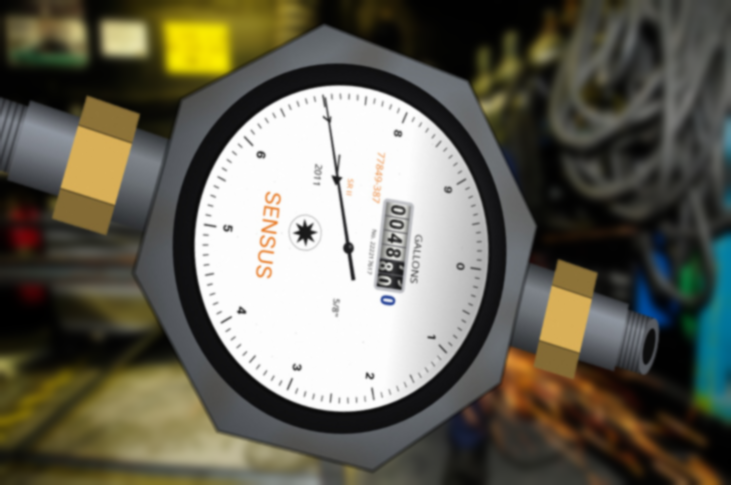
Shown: 48797.0 gal
